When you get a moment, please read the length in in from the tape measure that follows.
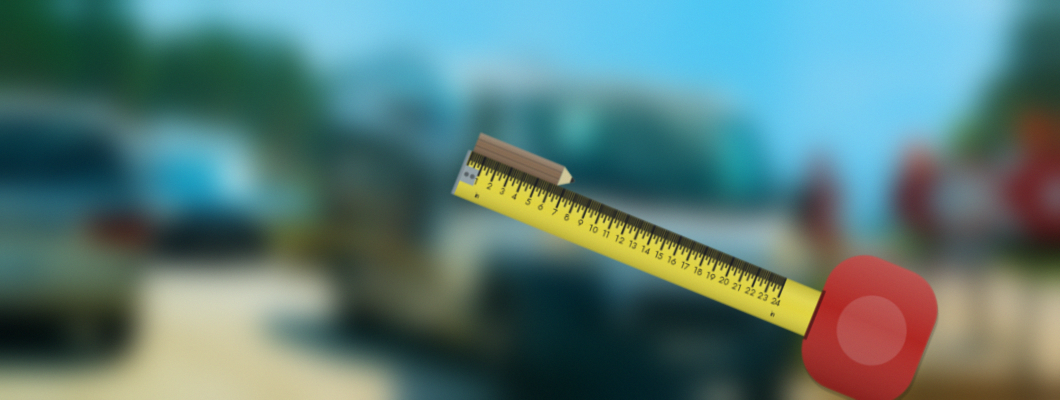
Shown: 7.5 in
